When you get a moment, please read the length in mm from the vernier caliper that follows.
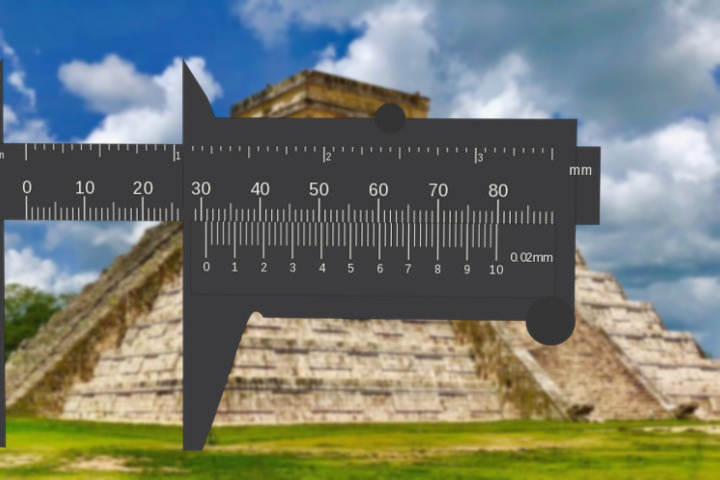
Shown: 30.8 mm
